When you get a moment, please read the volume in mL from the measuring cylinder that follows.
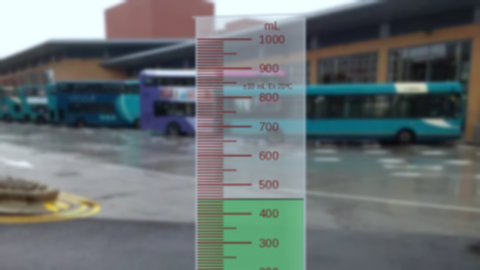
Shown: 450 mL
